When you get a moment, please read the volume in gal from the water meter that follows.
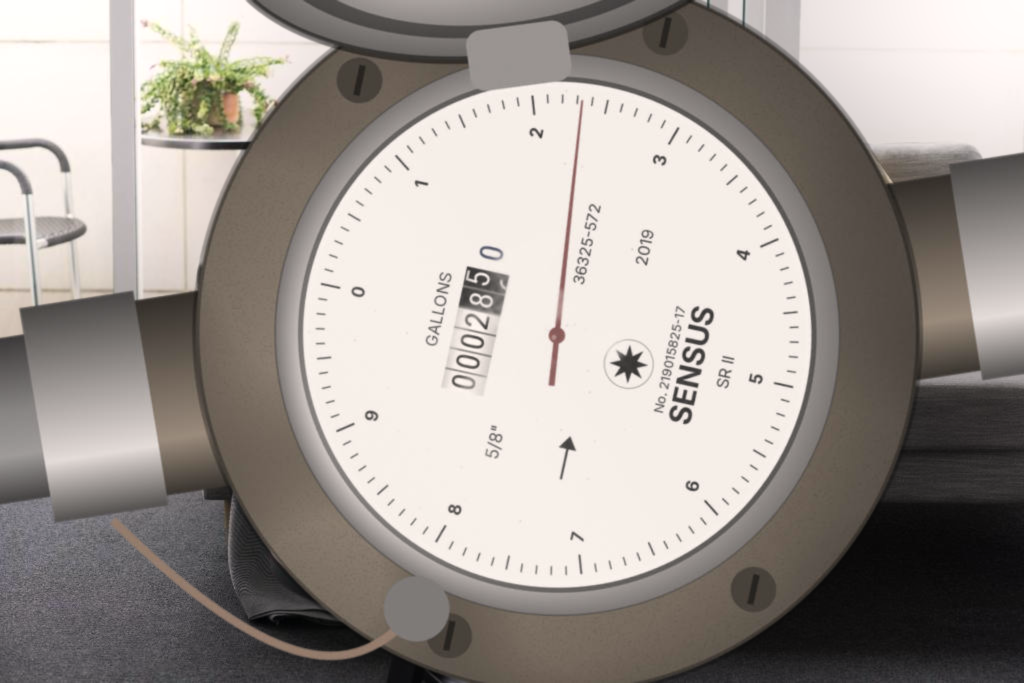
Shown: 2852.3 gal
